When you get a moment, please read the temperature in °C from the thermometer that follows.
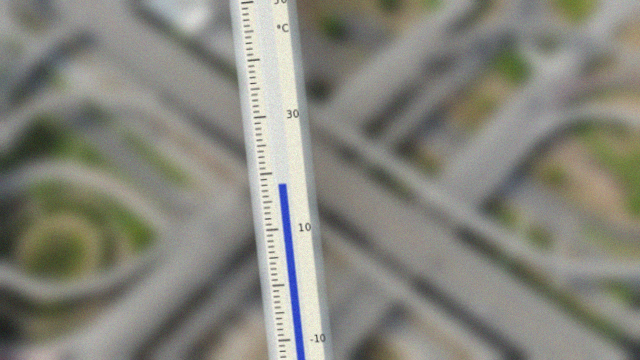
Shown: 18 °C
